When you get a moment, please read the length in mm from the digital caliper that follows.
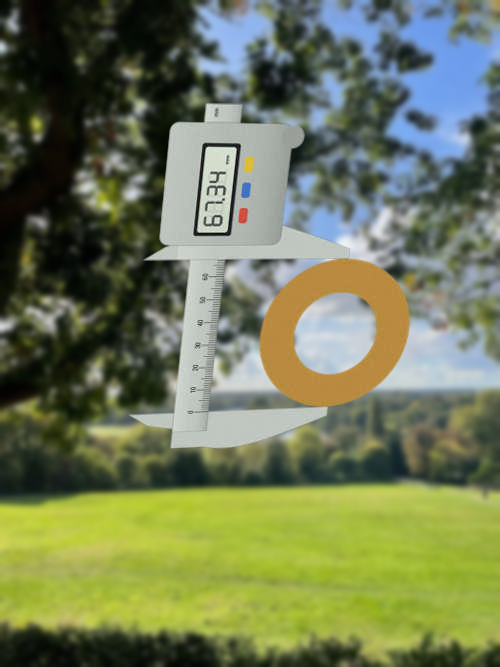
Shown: 67.34 mm
